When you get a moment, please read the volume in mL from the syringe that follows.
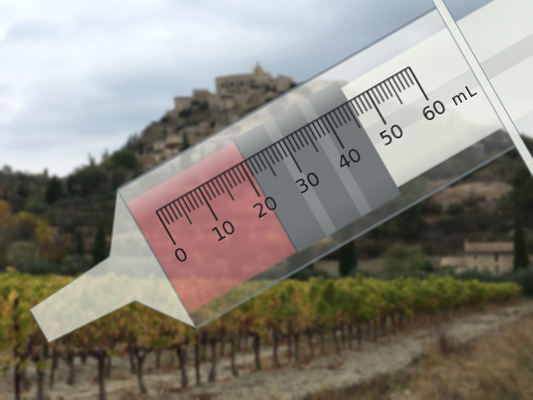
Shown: 21 mL
